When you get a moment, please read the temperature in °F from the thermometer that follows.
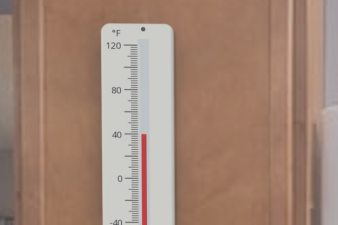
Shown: 40 °F
